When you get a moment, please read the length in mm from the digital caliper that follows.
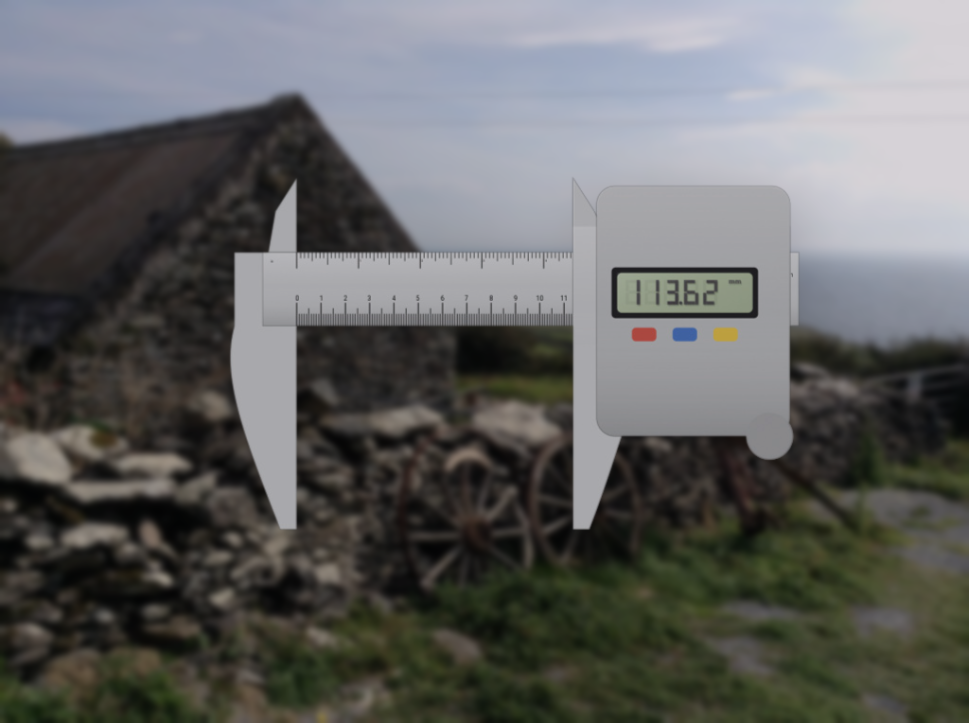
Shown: 113.62 mm
